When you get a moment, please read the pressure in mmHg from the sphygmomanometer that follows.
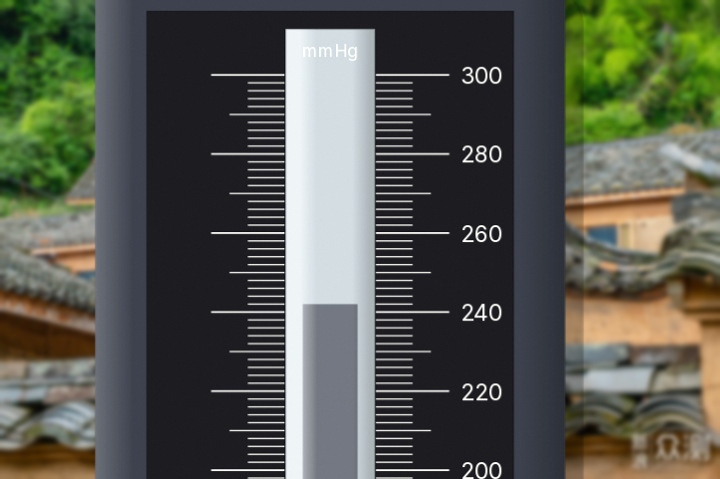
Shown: 242 mmHg
